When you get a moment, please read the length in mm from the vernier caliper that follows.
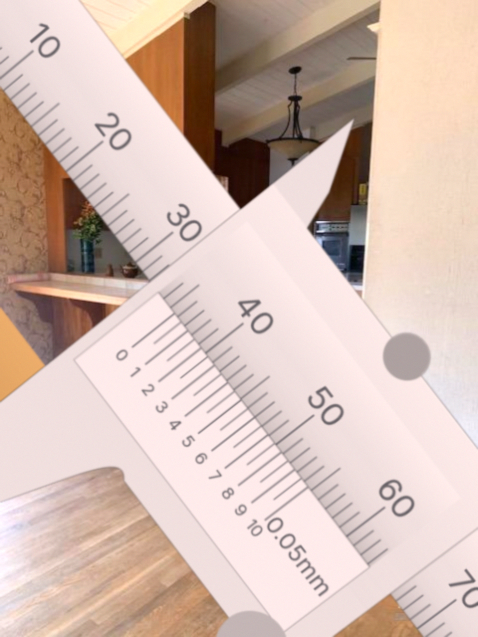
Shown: 35.6 mm
